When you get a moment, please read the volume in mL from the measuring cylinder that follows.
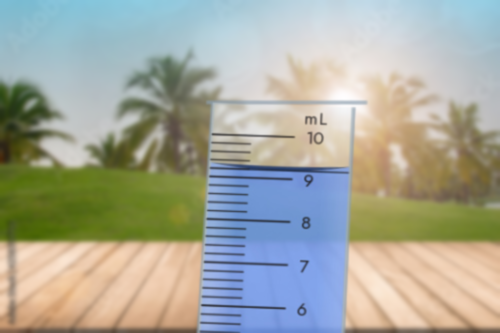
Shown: 9.2 mL
